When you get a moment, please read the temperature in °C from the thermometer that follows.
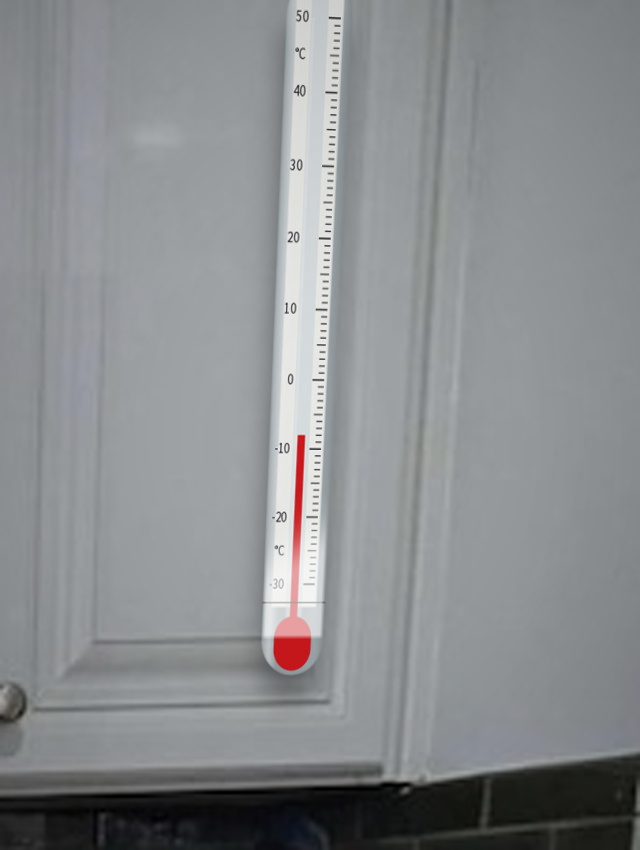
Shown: -8 °C
